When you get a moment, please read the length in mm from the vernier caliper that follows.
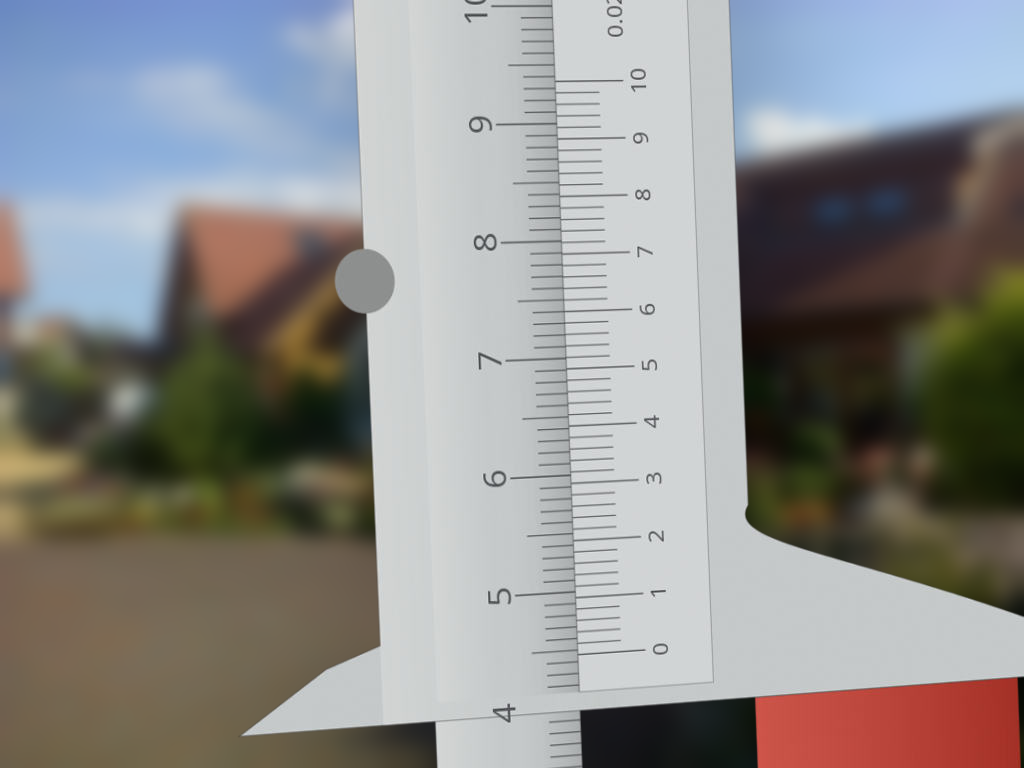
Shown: 44.6 mm
